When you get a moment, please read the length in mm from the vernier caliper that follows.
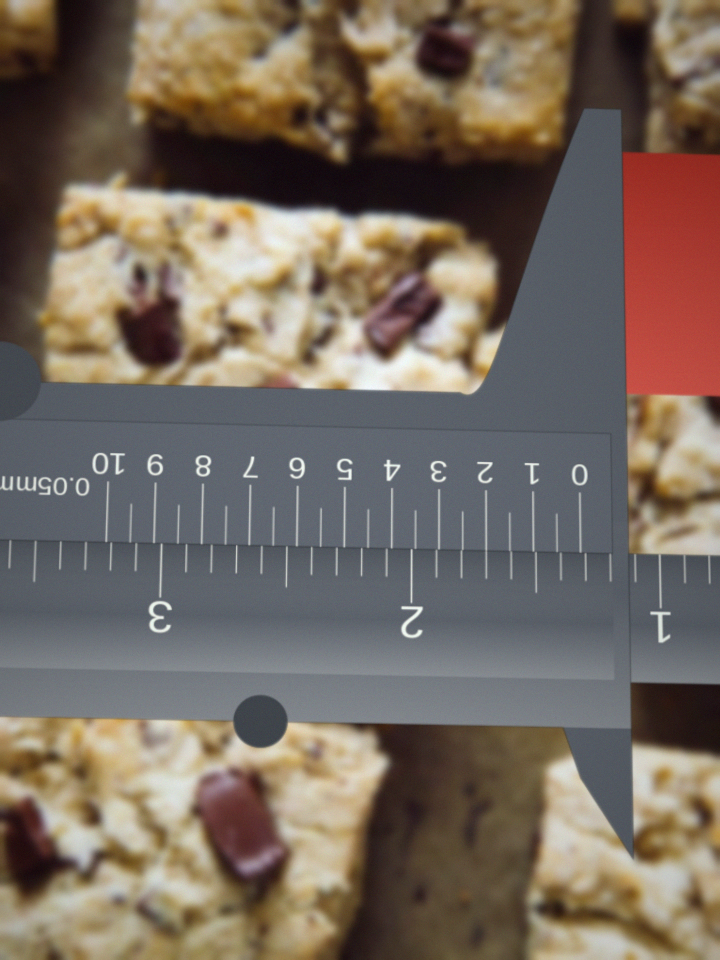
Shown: 13.2 mm
